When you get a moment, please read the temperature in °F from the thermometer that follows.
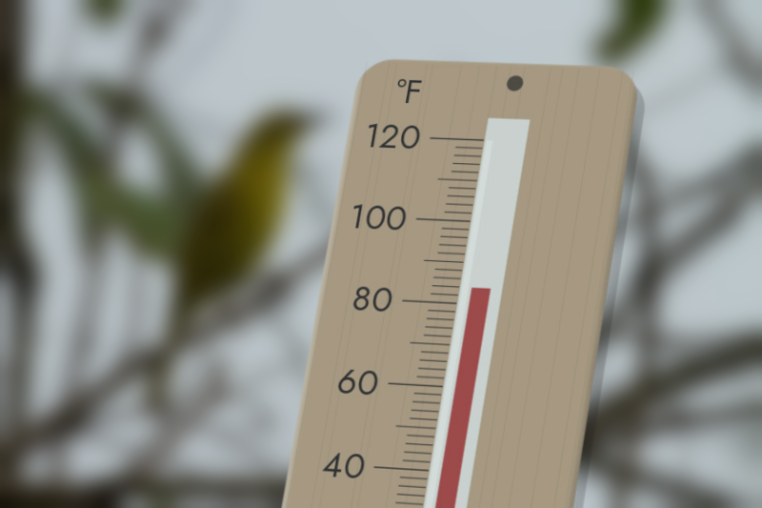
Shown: 84 °F
